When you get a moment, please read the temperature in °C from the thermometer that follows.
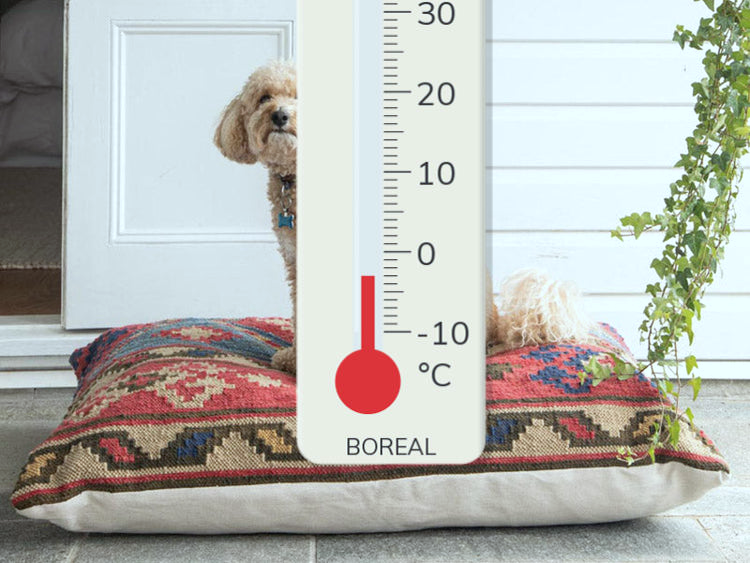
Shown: -3 °C
